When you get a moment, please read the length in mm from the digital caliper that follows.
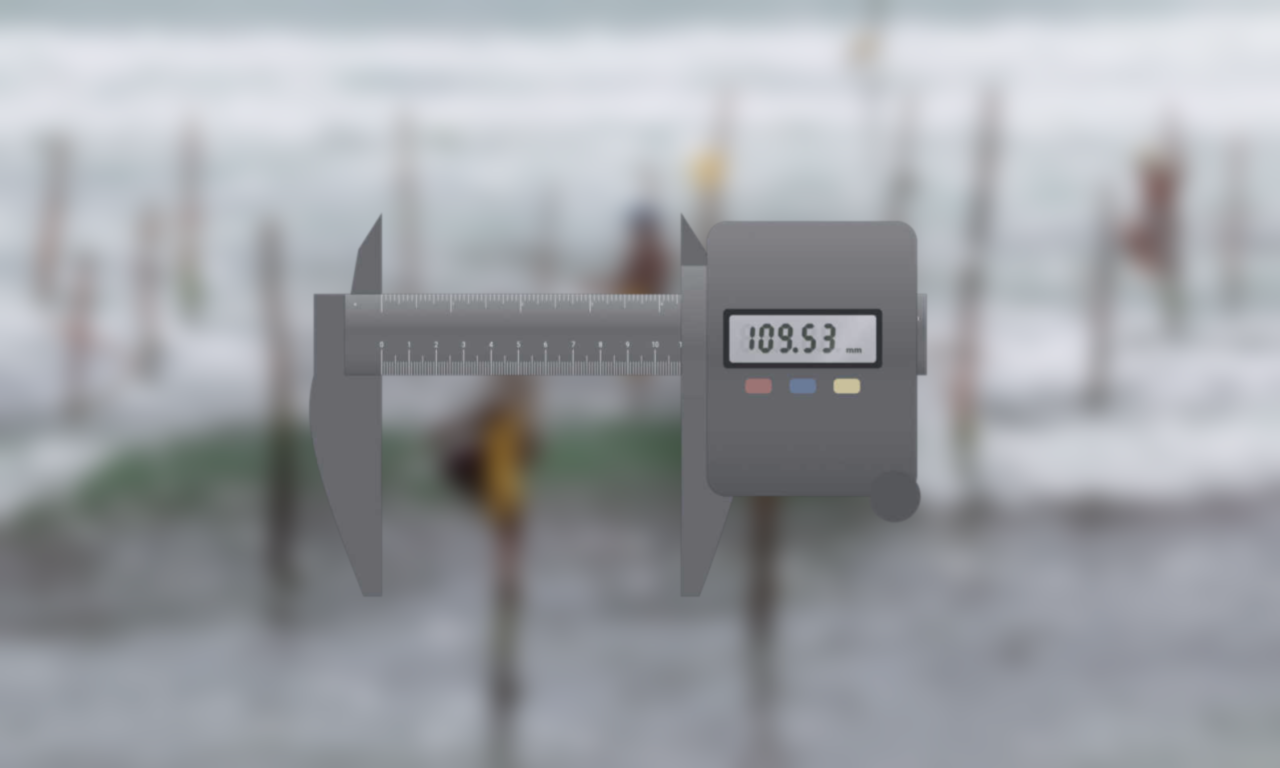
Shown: 109.53 mm
